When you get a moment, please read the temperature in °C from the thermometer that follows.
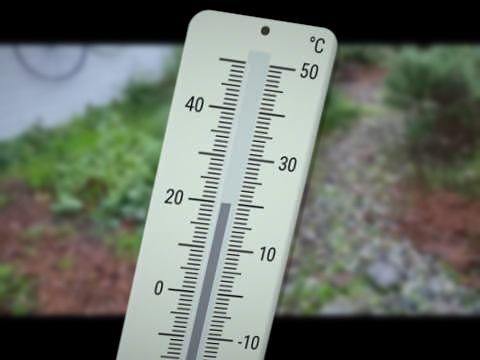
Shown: 20 °C
